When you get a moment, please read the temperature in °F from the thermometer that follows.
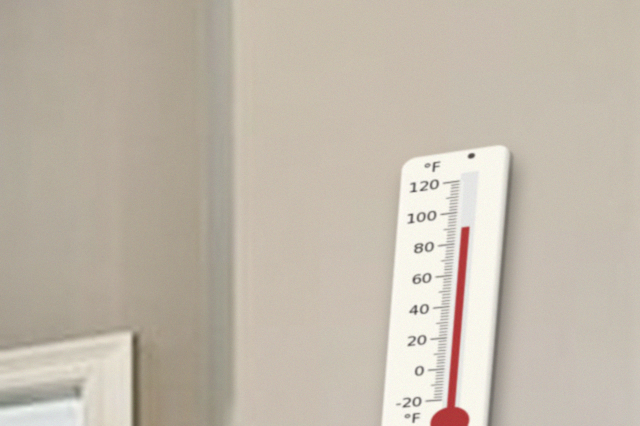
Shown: 90 °F
